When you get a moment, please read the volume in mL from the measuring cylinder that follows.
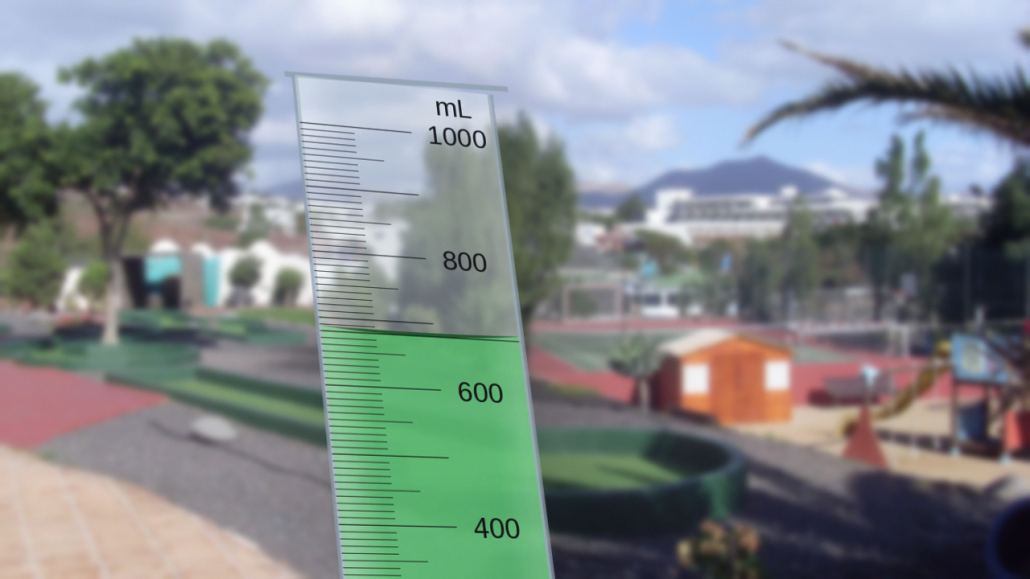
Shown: 680 mL
